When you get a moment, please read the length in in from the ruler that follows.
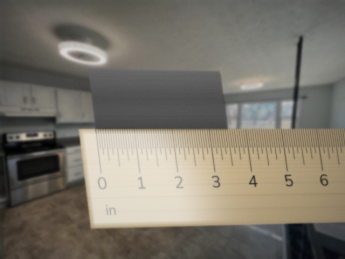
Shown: 3.5 in
